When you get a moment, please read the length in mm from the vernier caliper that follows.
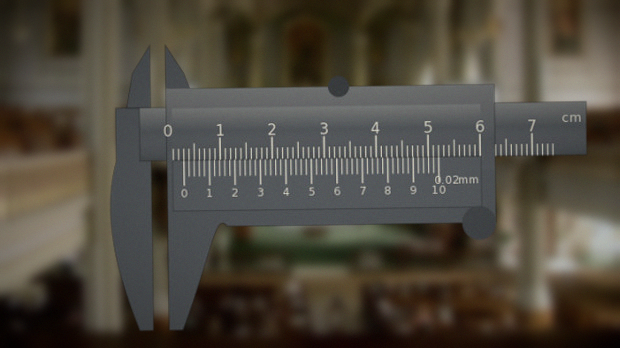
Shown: 3.0 mm
